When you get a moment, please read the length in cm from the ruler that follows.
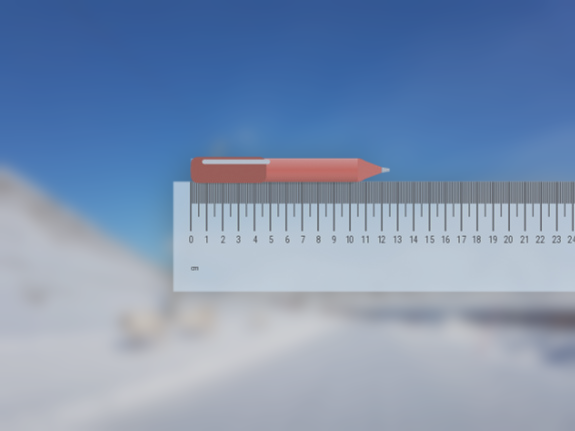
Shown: 12.5 cm
